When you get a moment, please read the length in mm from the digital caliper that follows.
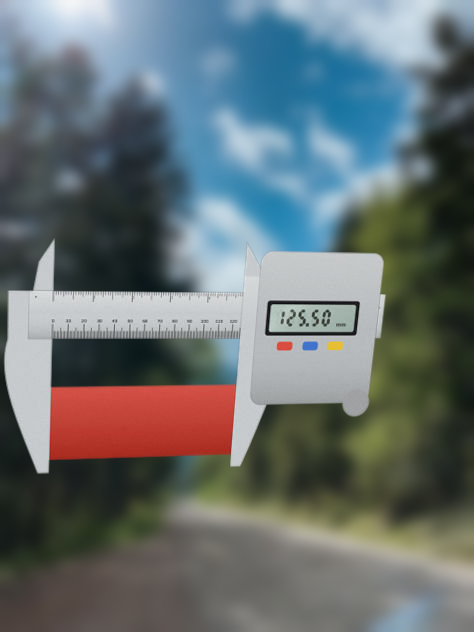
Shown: 125.50 mm
